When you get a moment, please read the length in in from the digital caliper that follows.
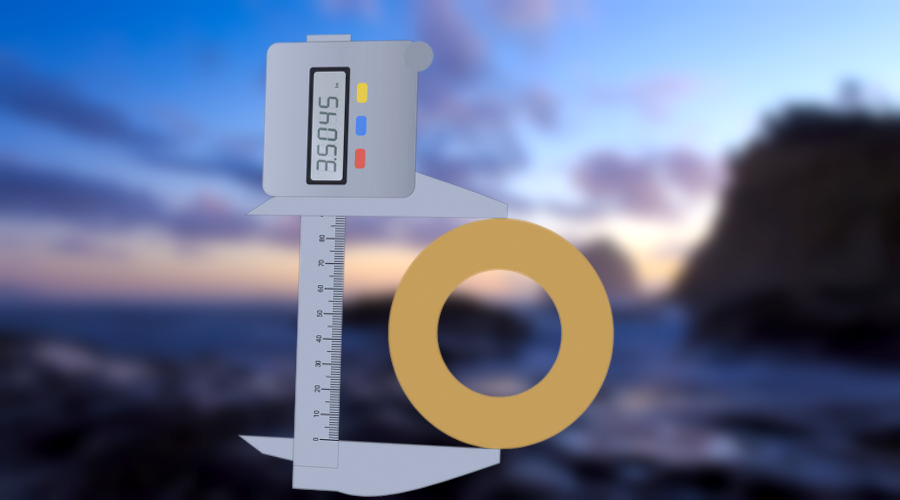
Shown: 3.5045 in
